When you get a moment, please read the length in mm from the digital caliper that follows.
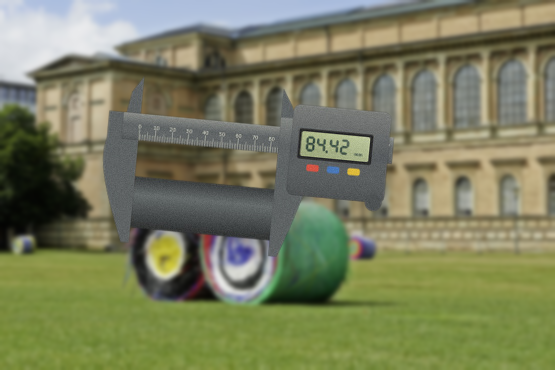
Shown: 84.42 mm
